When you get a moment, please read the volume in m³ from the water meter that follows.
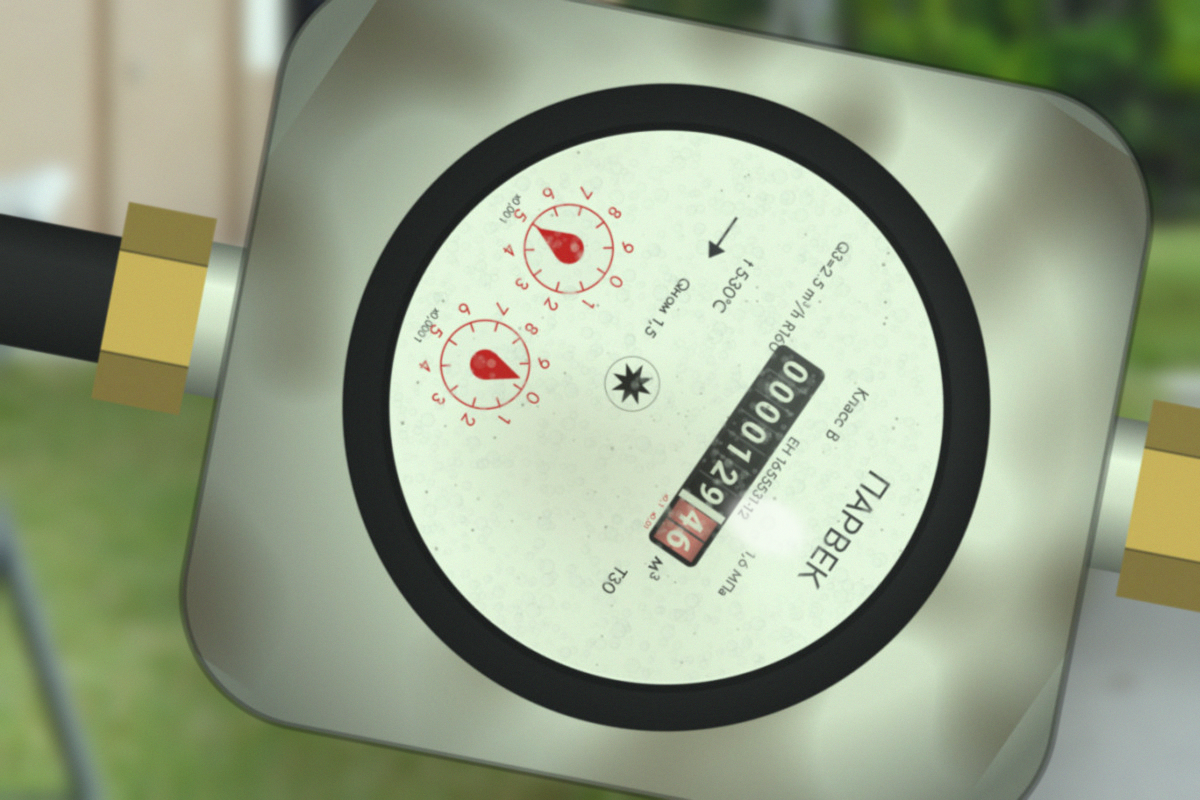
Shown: 129.4649 m³
